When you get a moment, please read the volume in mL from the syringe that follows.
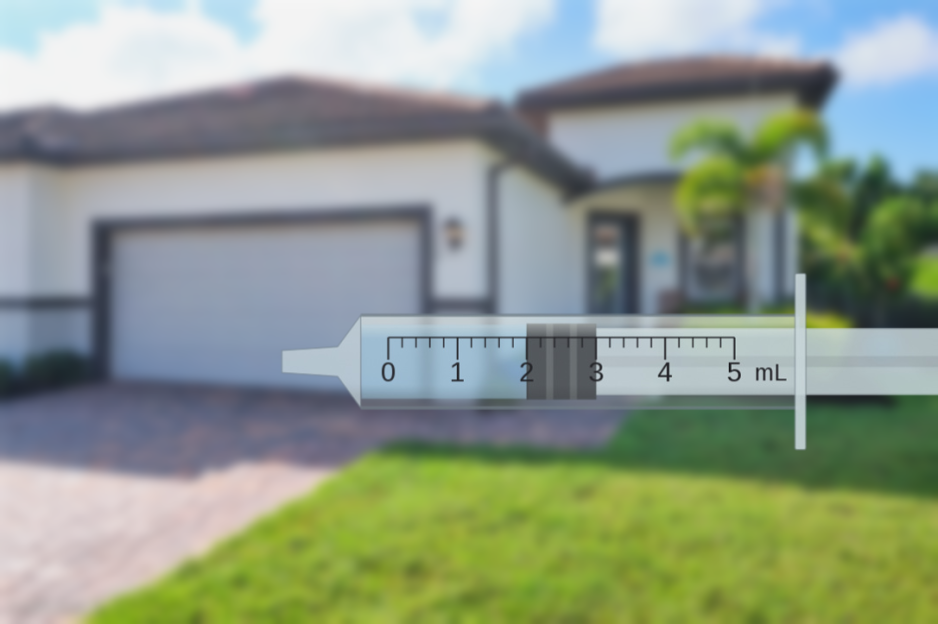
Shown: 2 mL
